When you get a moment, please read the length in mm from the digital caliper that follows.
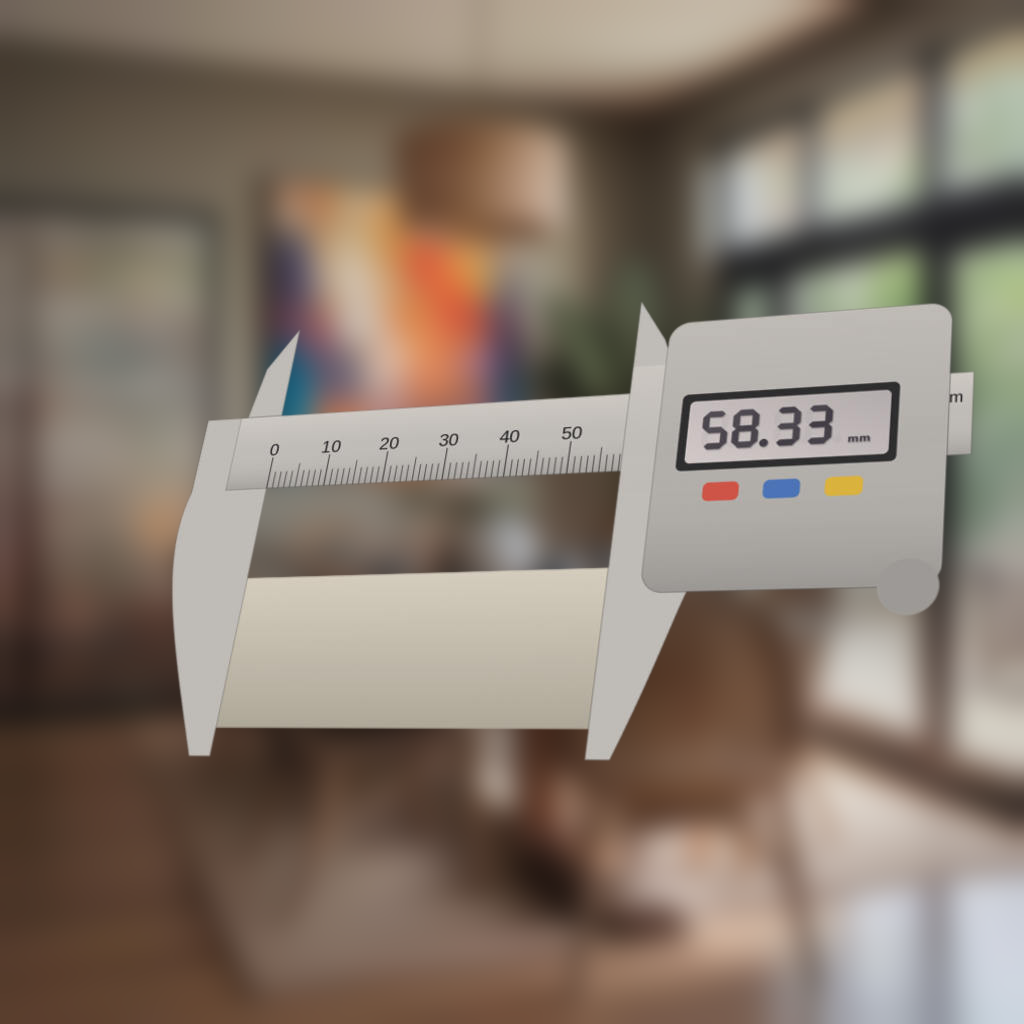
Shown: 58.33 mm
